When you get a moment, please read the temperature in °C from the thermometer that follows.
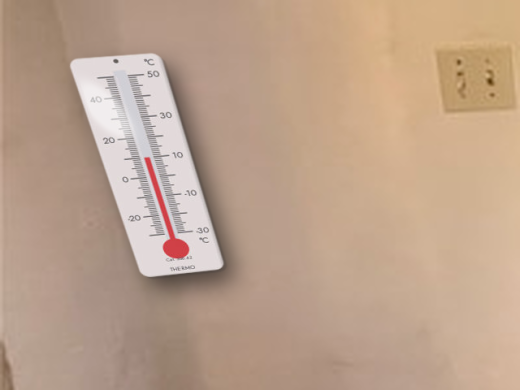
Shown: 10 °C
